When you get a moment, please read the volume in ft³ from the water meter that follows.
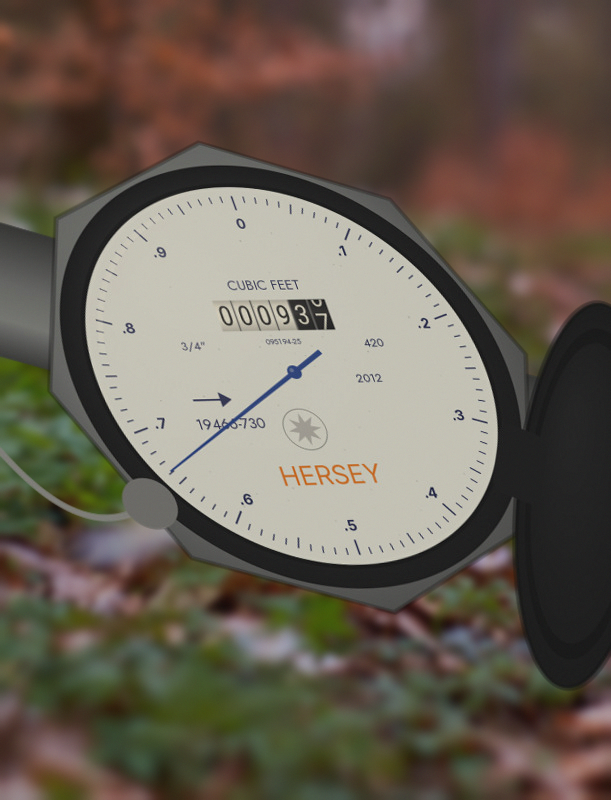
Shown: 936.66 ft³
